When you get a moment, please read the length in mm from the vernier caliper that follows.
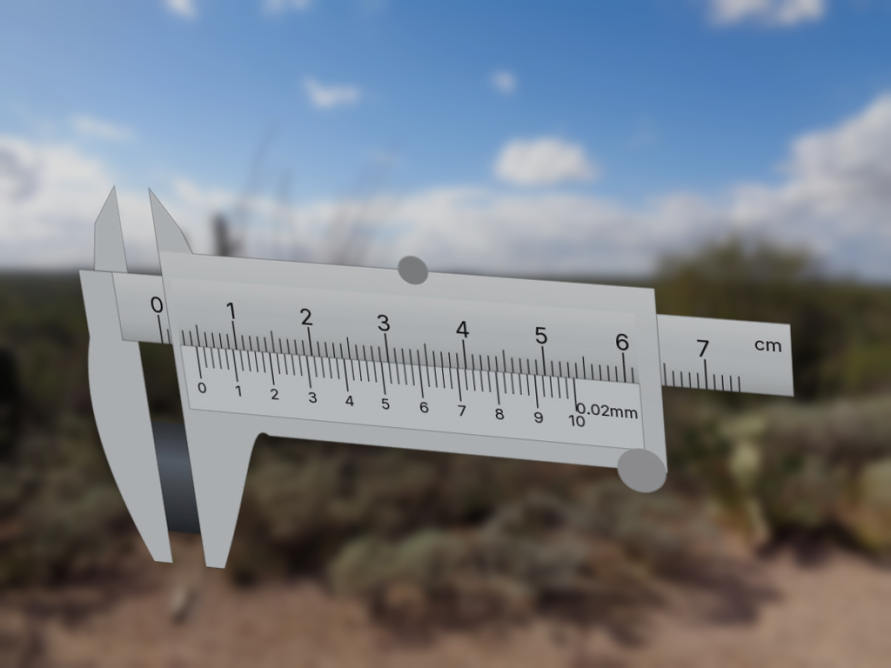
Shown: 4.6 mm
